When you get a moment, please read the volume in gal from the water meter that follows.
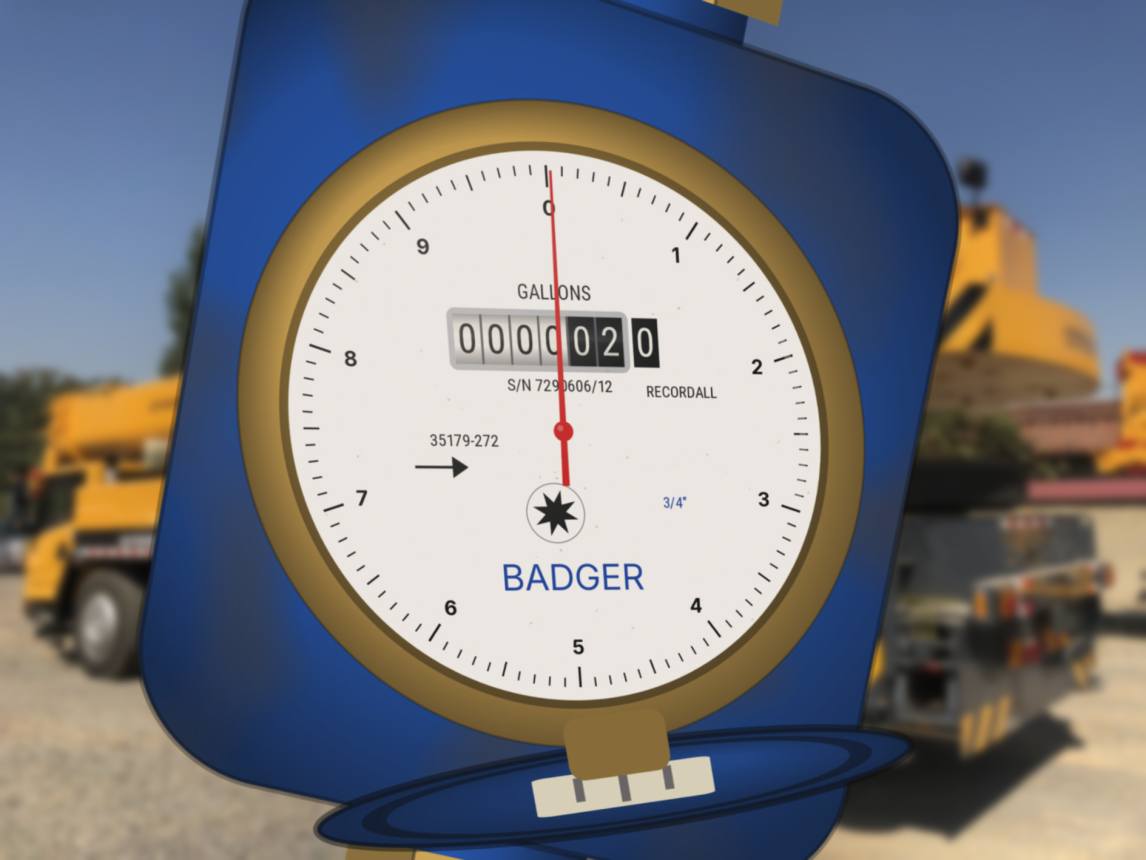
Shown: 20.0 gal
